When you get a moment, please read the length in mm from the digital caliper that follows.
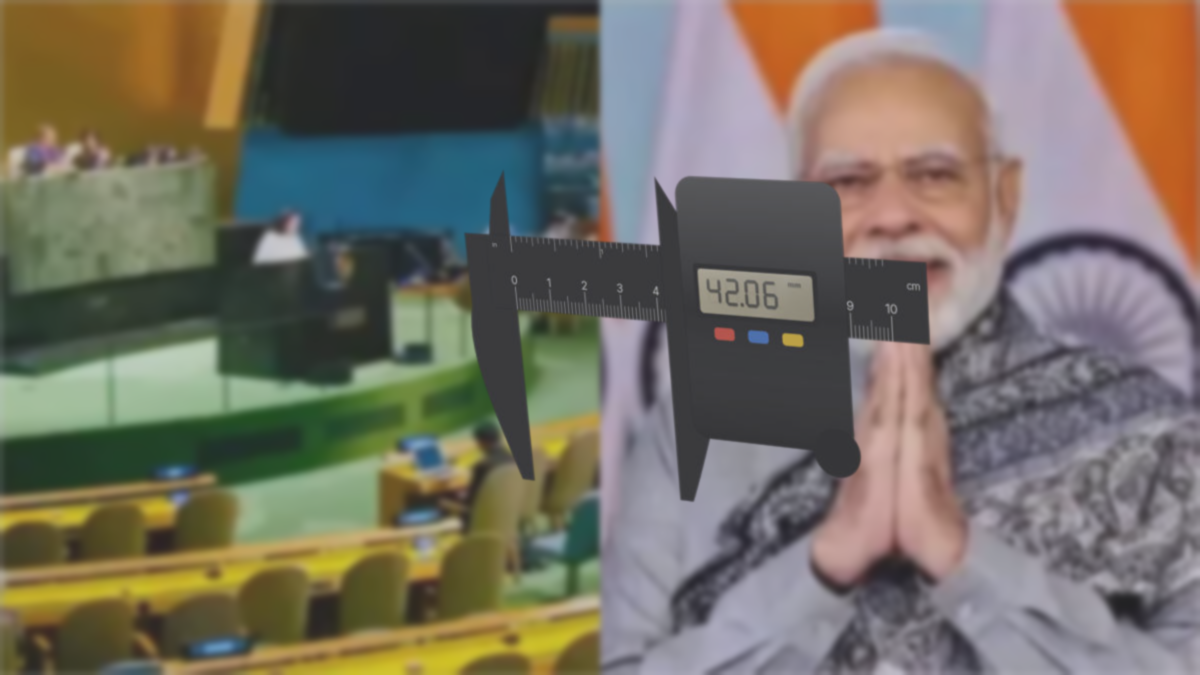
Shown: 42.06 mm
